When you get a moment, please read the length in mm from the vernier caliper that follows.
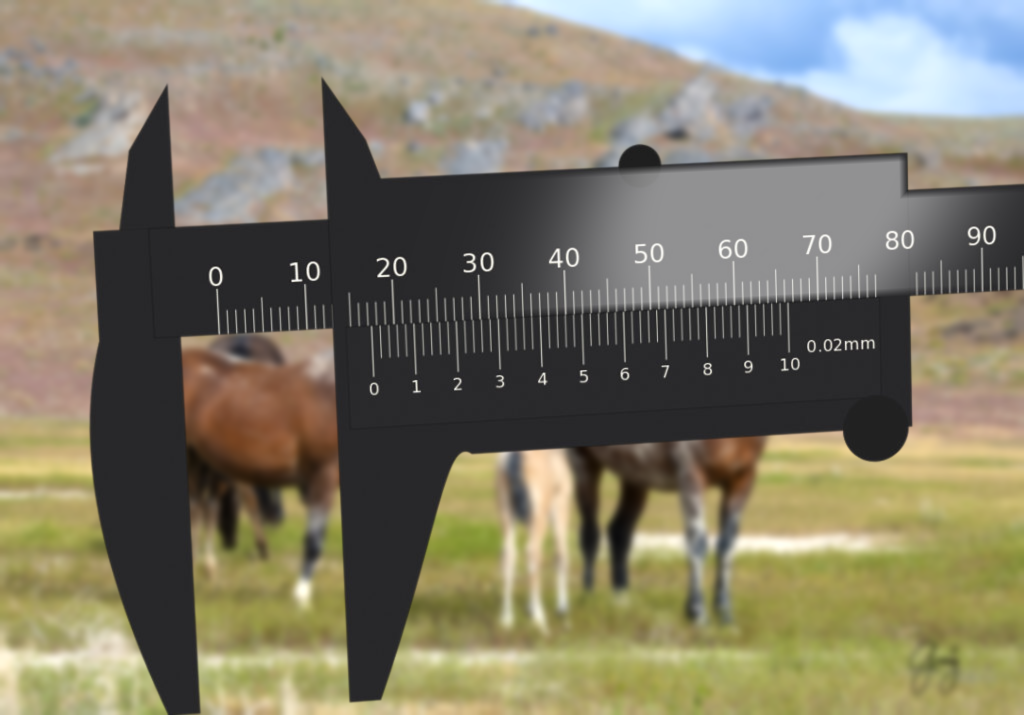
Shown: 17.4 mm
